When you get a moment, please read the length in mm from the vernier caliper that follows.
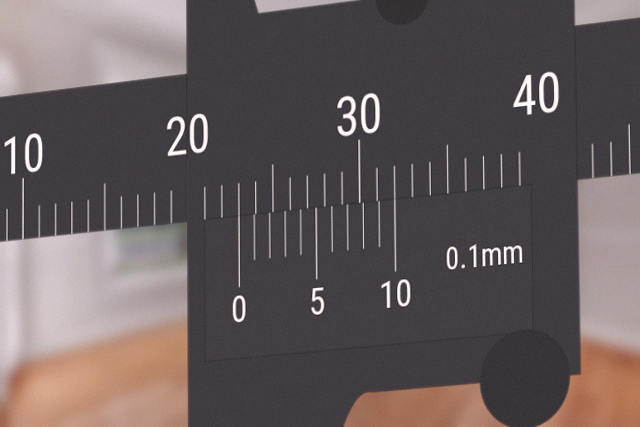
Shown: 23.0 mm
